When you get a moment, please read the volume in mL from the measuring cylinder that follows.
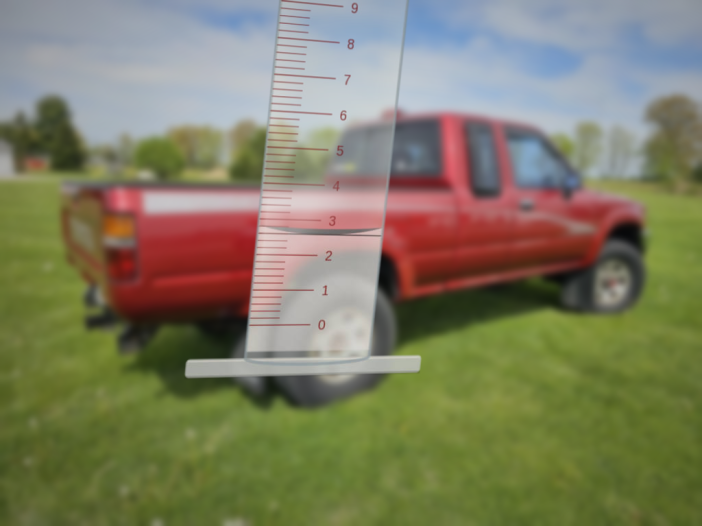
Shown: 2.6 mL
